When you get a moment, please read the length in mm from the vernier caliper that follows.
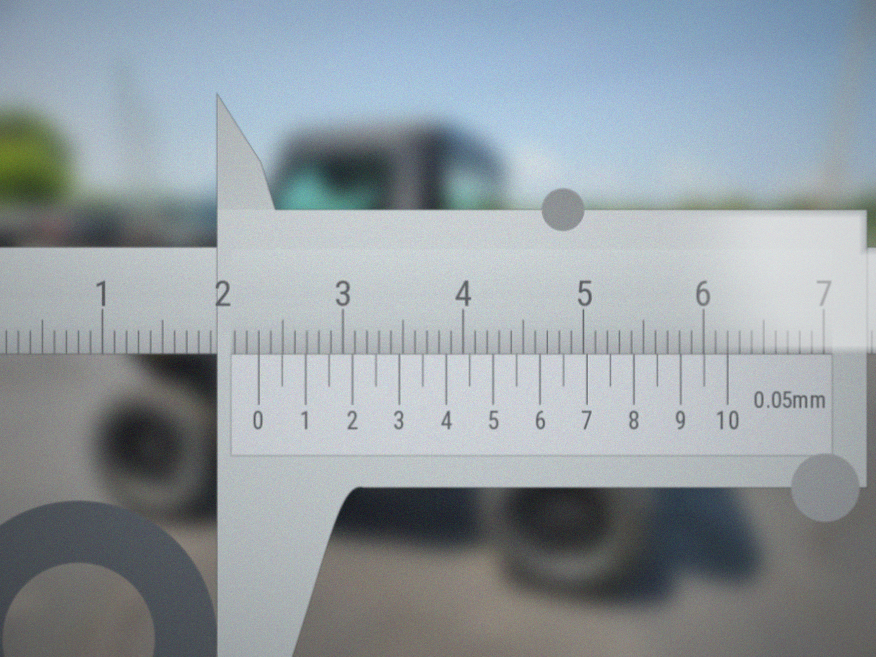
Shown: 23.0 mm
